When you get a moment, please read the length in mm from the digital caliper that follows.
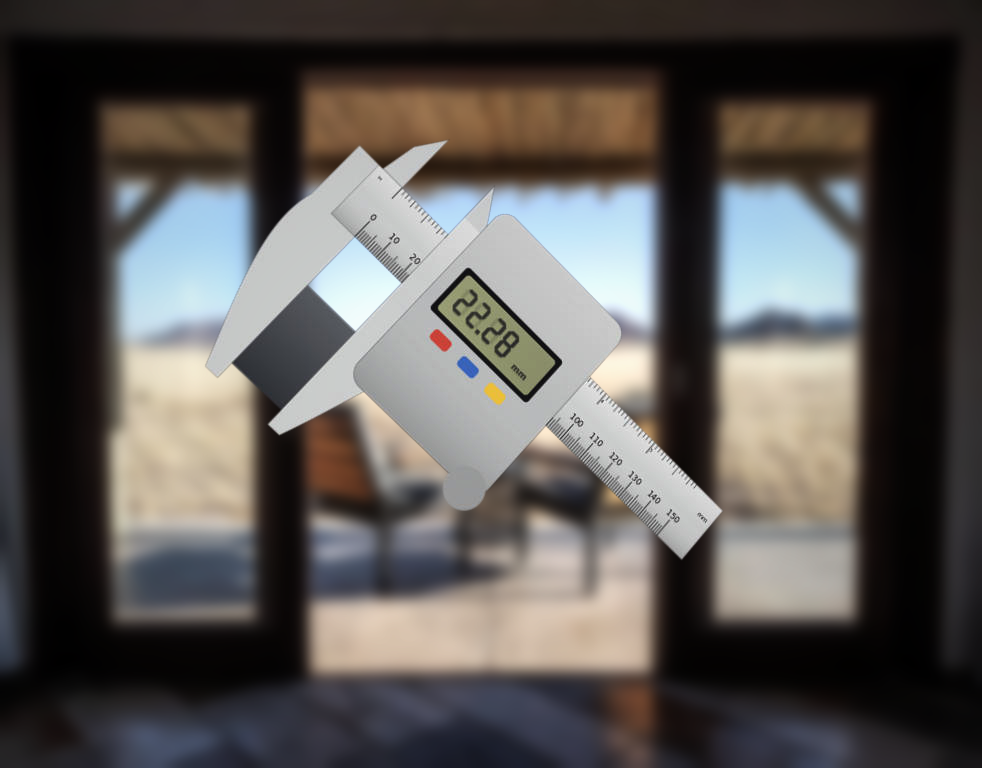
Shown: 22.28 mm
